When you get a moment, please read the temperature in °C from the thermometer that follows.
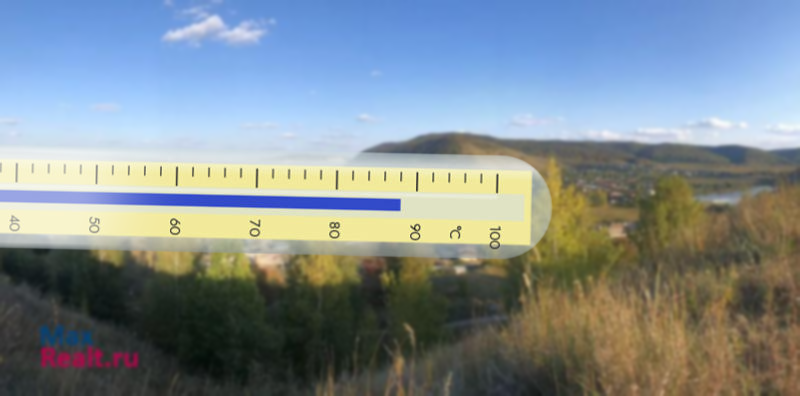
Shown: 88 °C
